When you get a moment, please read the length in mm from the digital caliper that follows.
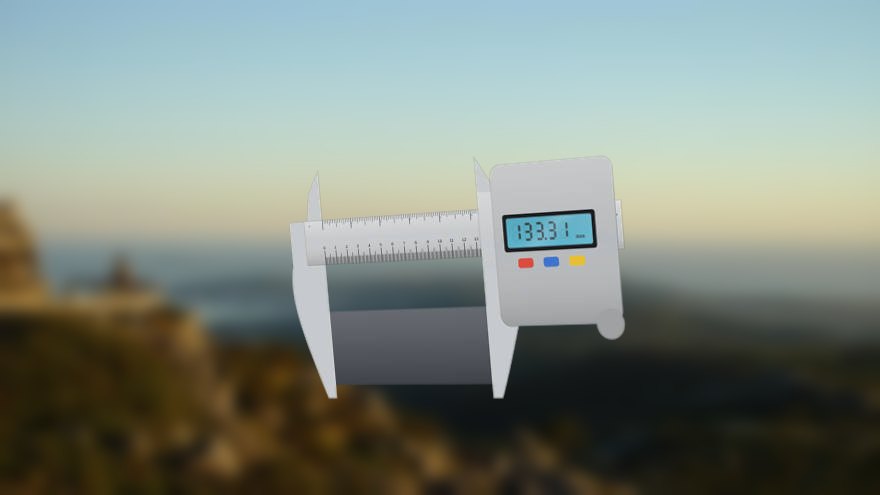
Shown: 133.31 mm
